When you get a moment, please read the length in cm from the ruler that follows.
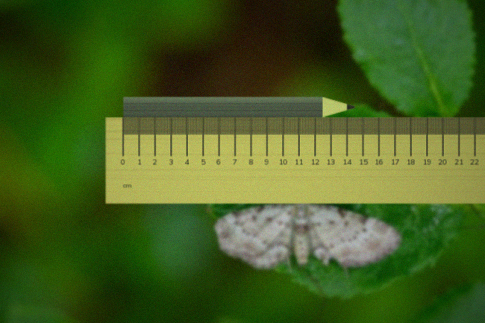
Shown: 14.5 cm
